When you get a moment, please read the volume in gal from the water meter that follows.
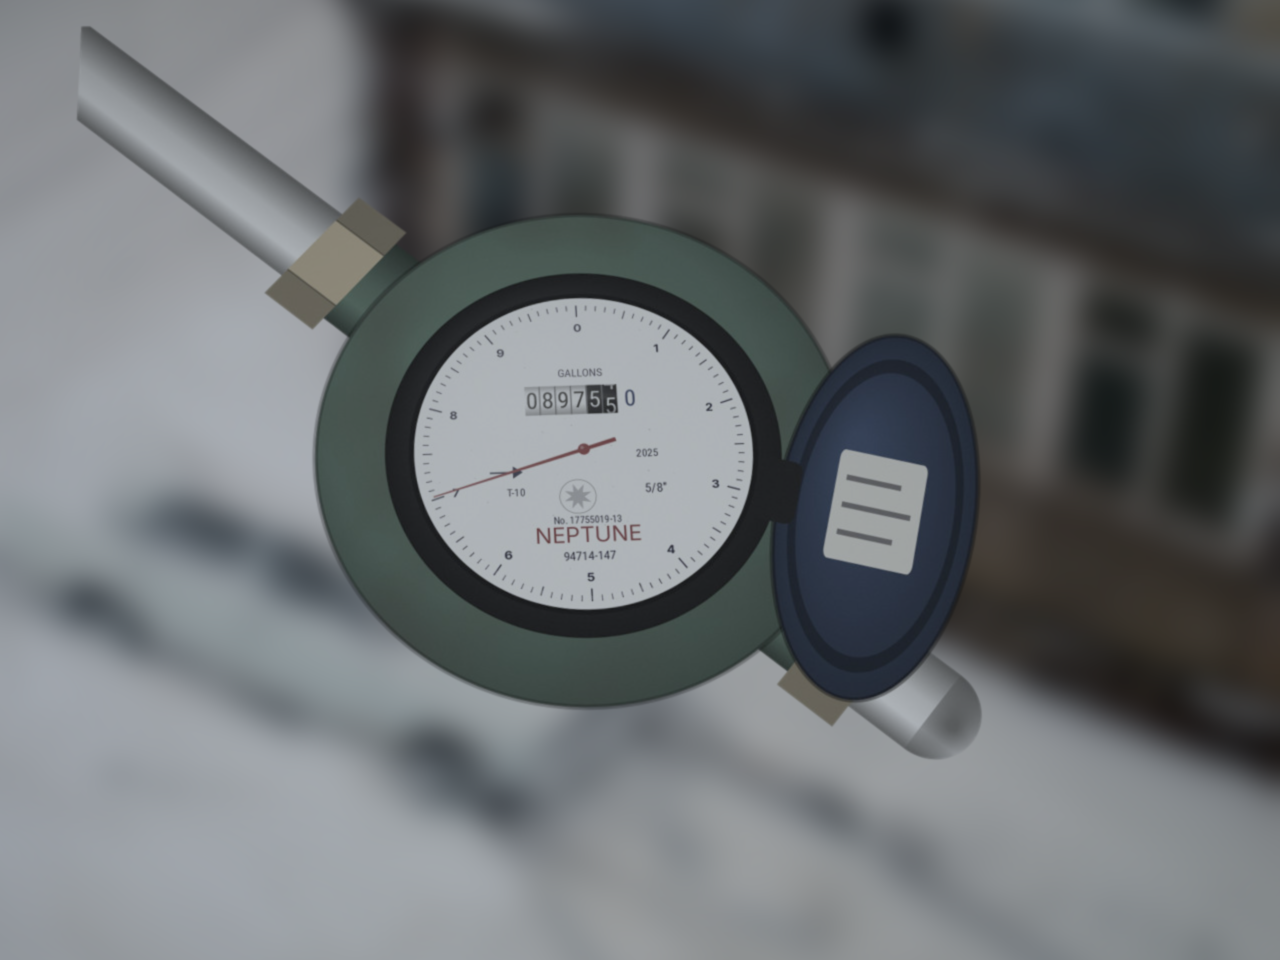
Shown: 897547.0 gal
